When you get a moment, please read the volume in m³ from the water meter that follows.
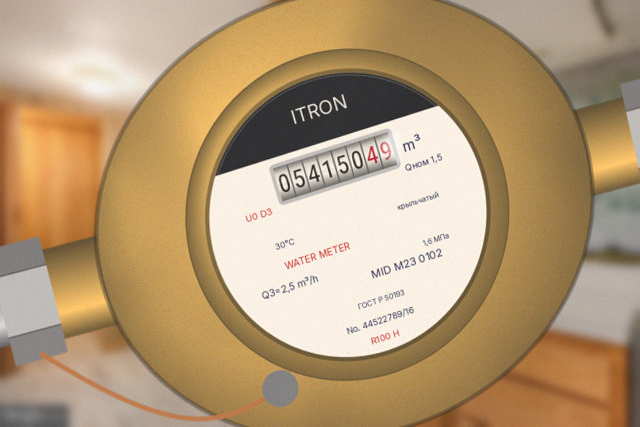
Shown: 54150.49 m³
